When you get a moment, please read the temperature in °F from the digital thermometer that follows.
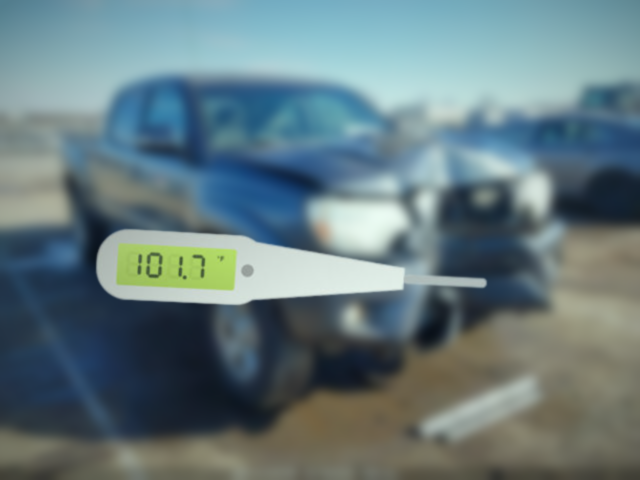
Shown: 101.7 °F
